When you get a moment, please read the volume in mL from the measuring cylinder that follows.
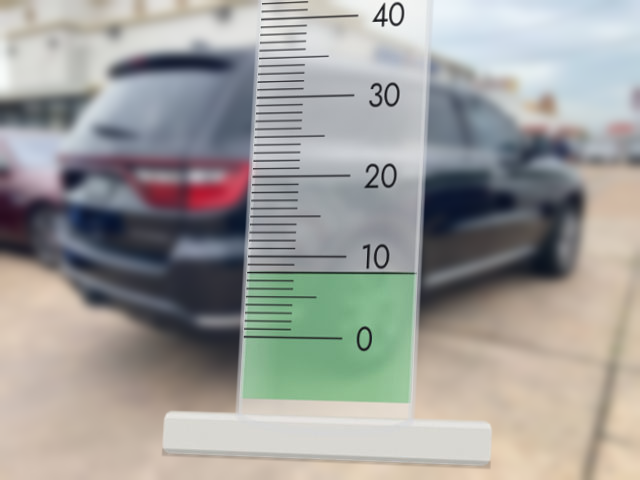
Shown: 8 mL
